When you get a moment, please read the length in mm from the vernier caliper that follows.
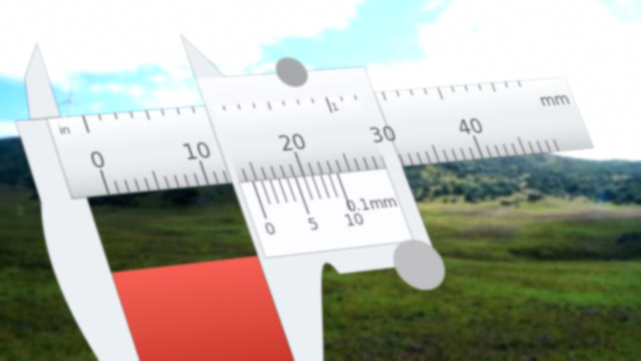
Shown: 14.6 mm
